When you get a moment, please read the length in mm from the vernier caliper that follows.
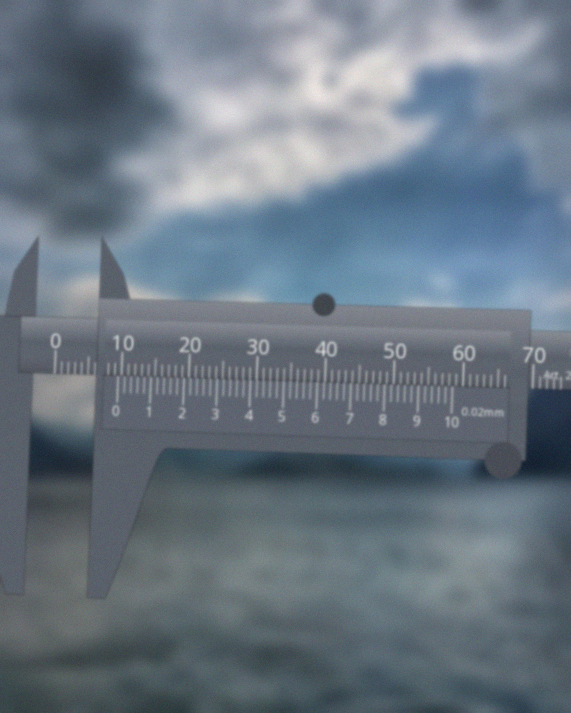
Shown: 9.5 mm
